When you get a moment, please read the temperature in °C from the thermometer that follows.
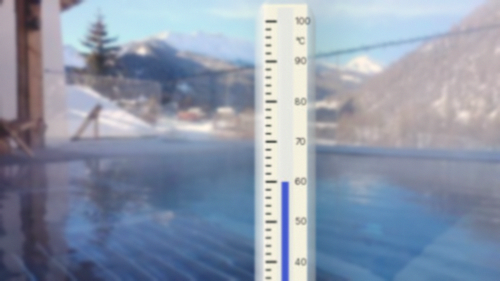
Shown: 60 °C
